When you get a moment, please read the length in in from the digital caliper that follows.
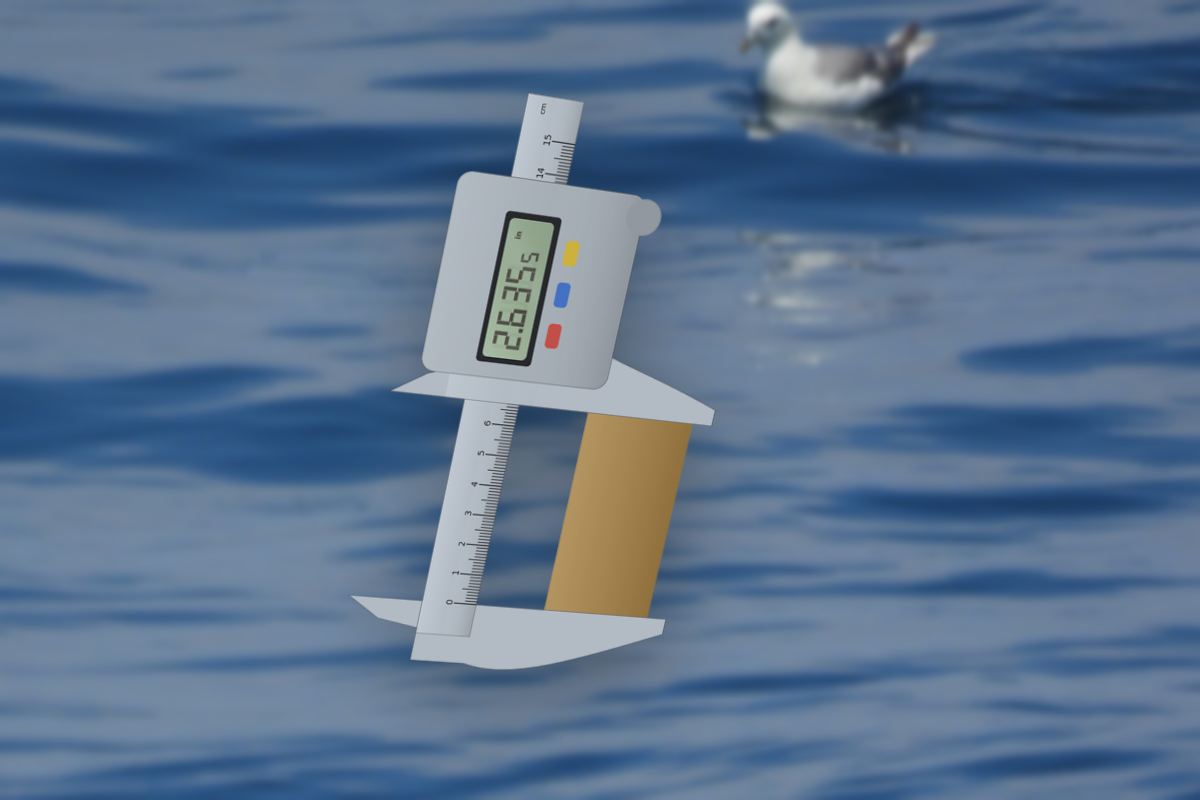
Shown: 2.6355 in
